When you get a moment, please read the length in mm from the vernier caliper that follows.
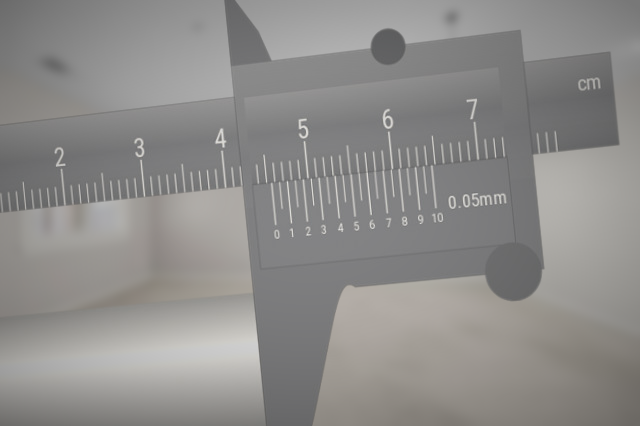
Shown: 45.6 mm
